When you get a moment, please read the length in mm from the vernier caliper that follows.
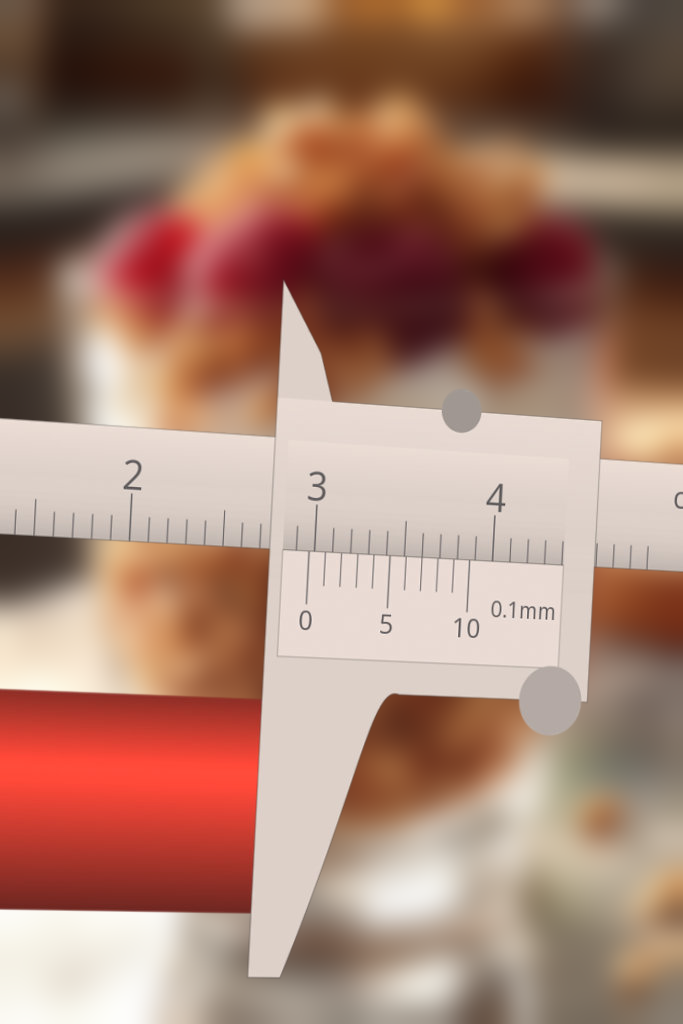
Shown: 29.7 mm
